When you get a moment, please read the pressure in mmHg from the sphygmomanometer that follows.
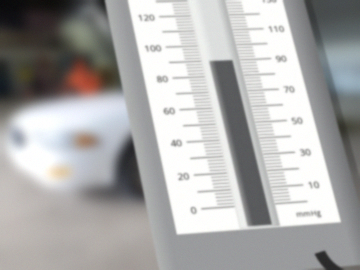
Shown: 90 mmHg
